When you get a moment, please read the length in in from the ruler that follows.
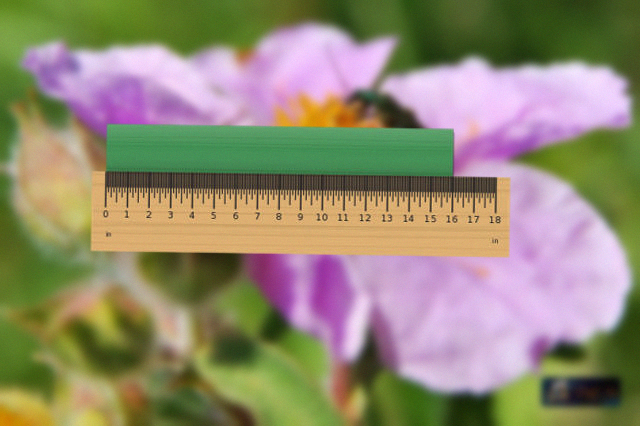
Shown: 16 in
